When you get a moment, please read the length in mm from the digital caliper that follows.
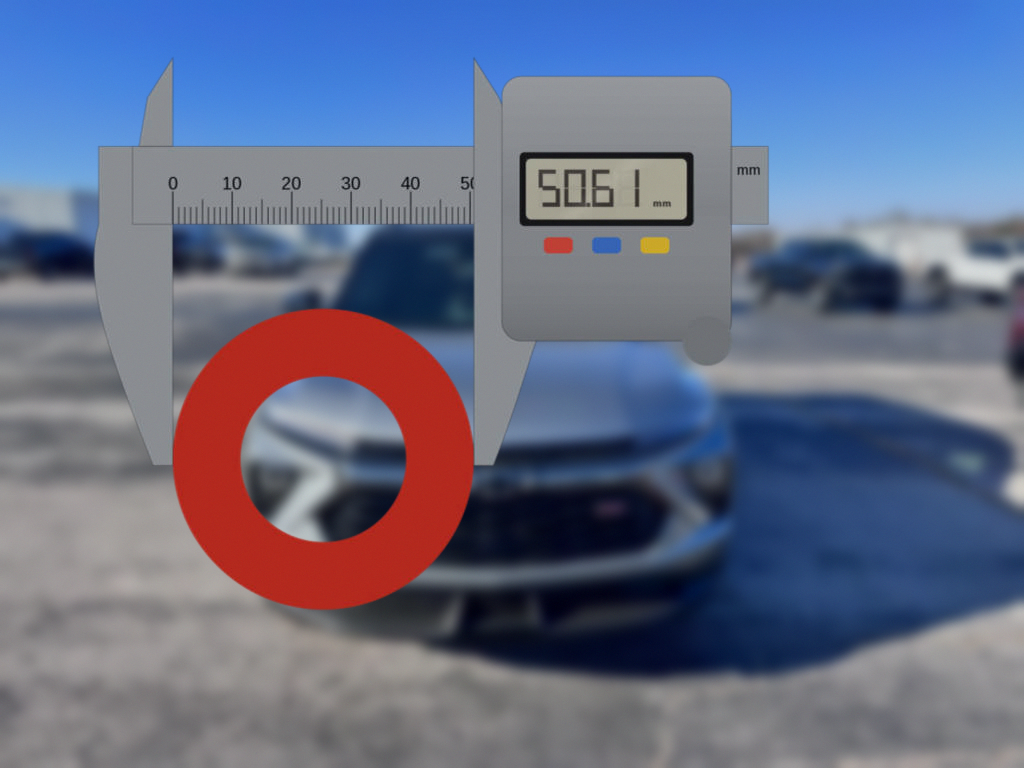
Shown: 50.61 mm
